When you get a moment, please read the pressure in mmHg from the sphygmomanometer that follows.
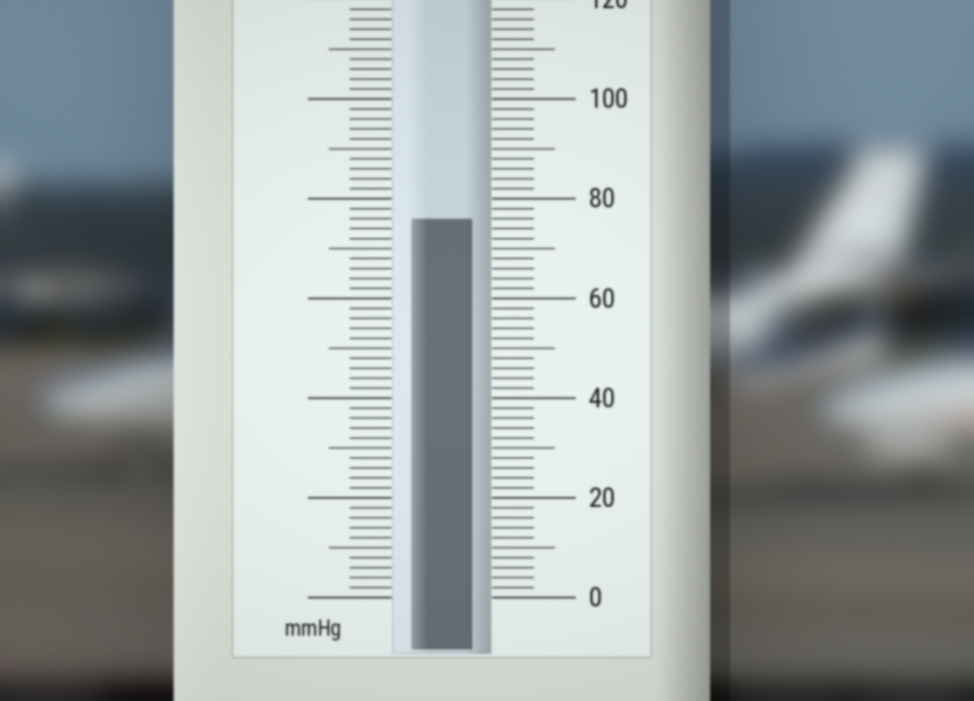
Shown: 76 mmHg
